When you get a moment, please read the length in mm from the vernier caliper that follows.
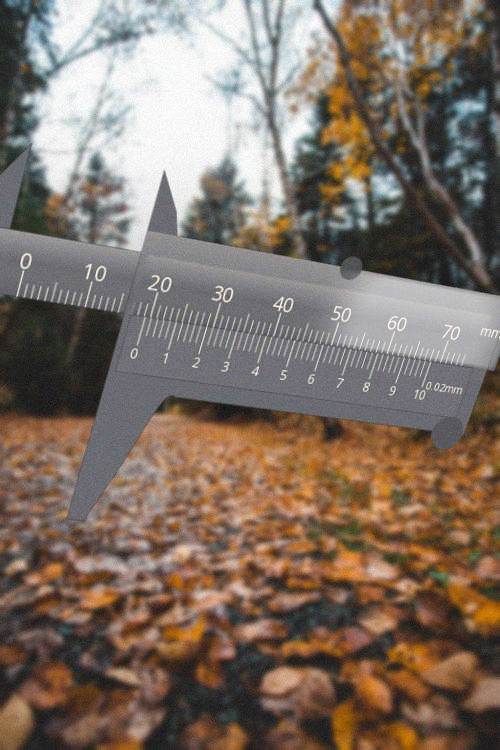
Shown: 19.2 mm
